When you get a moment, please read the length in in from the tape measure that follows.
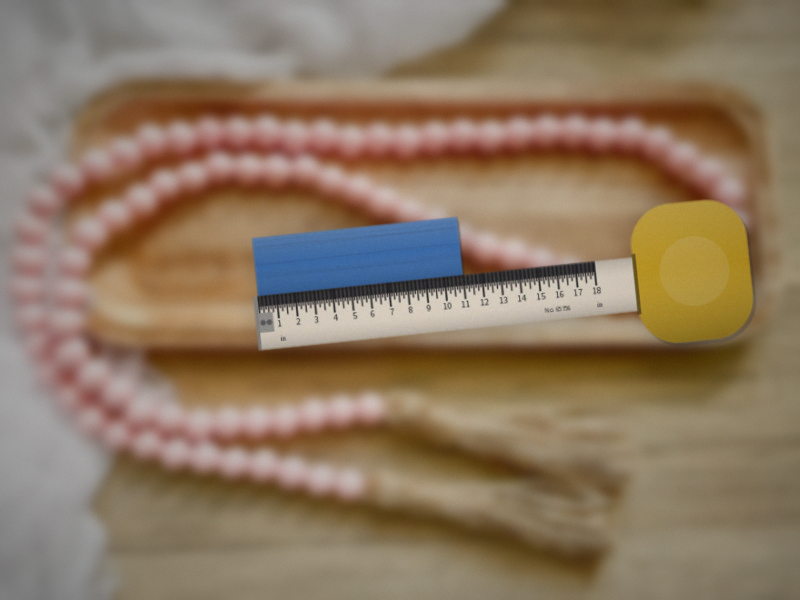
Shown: 11 in
